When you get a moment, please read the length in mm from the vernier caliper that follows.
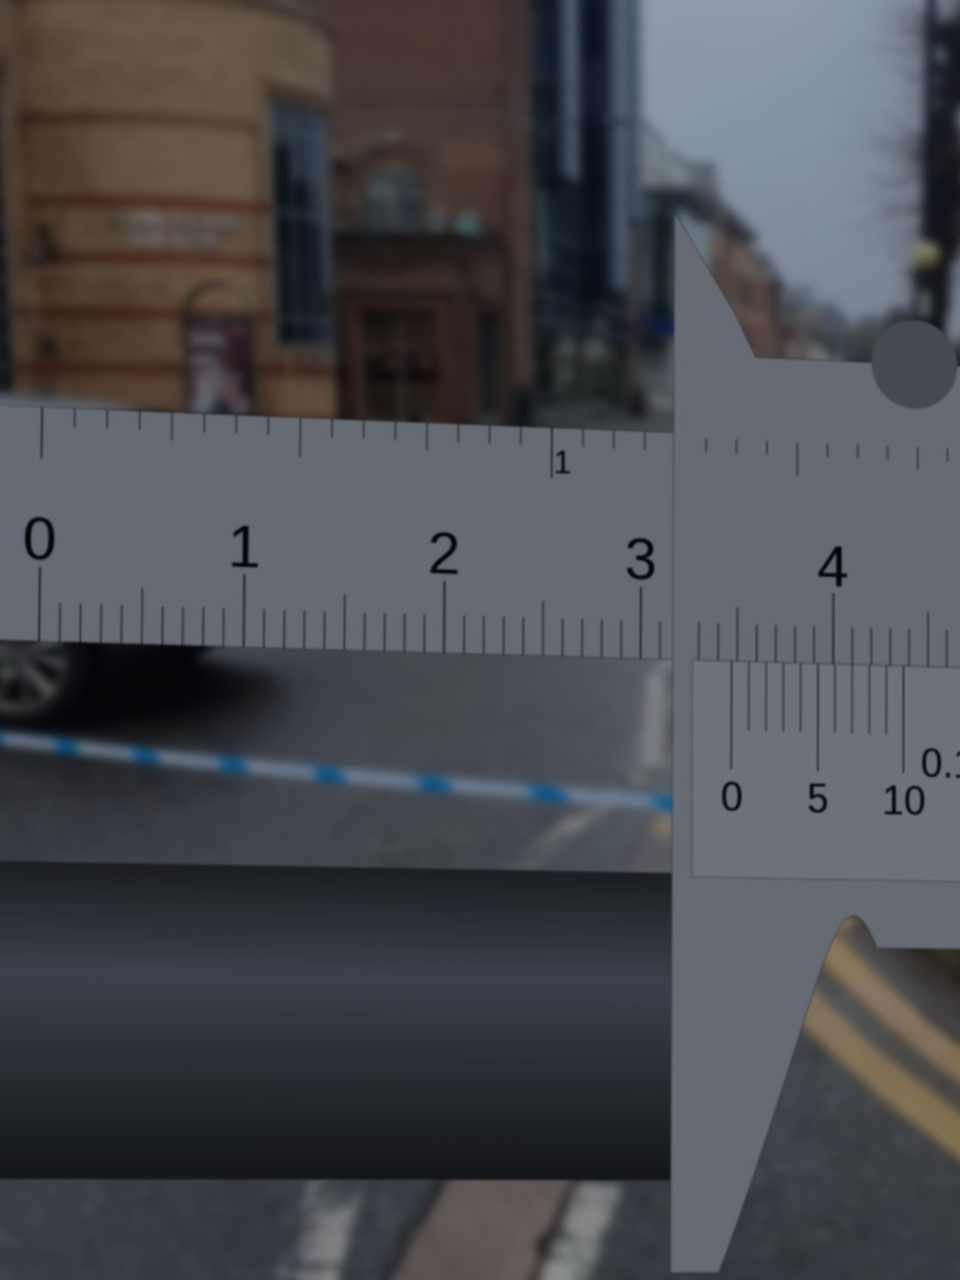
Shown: 34.7 mm
